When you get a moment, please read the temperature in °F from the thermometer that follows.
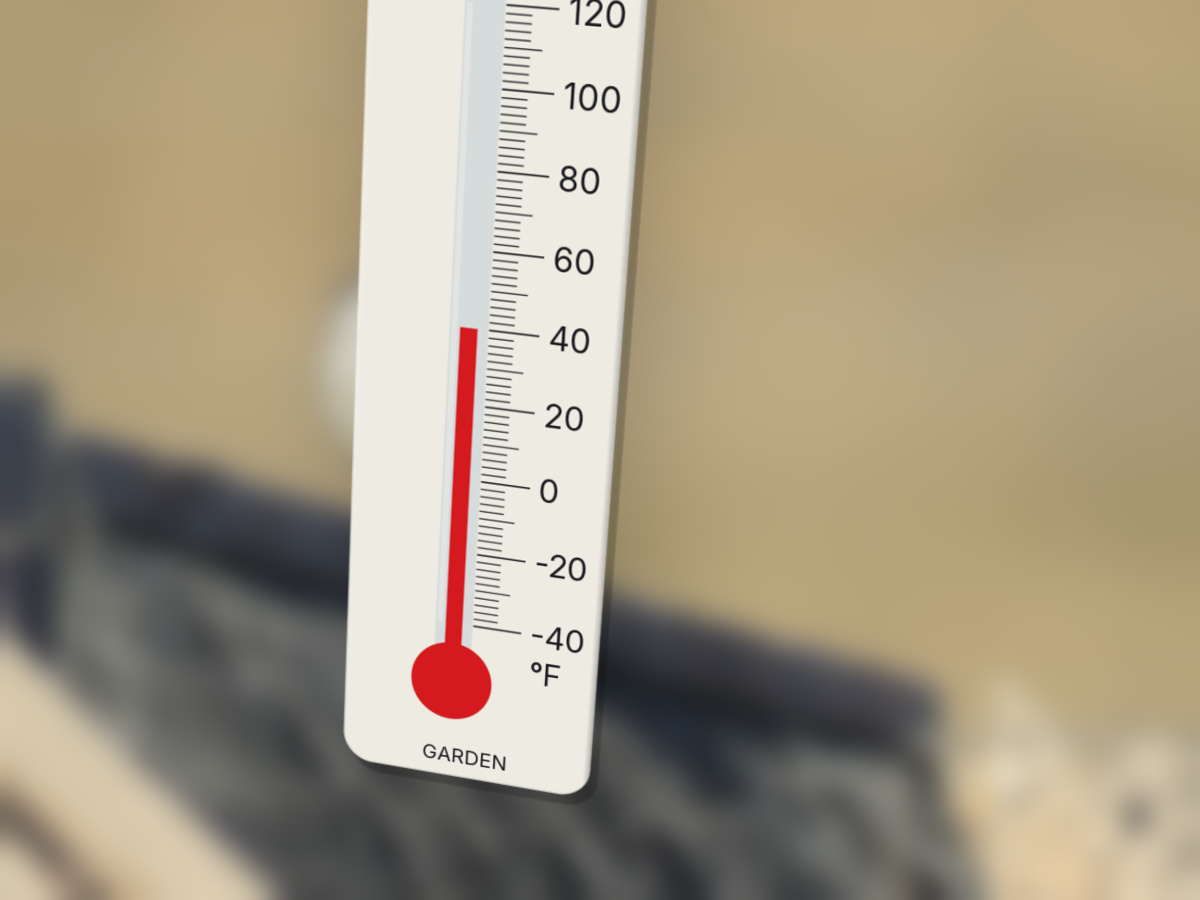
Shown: 40 °F
